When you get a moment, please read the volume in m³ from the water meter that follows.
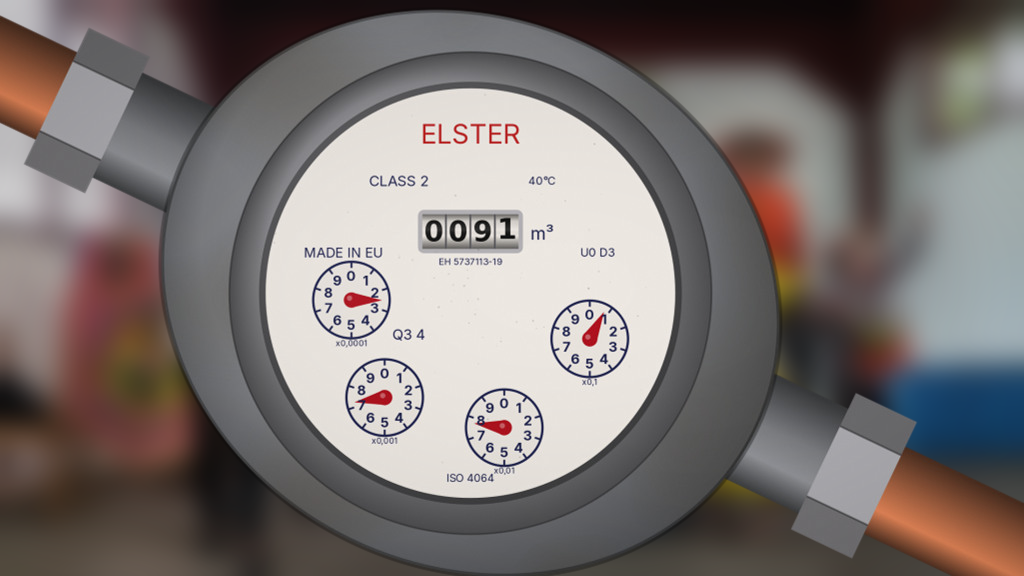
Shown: 91.0772 m³
